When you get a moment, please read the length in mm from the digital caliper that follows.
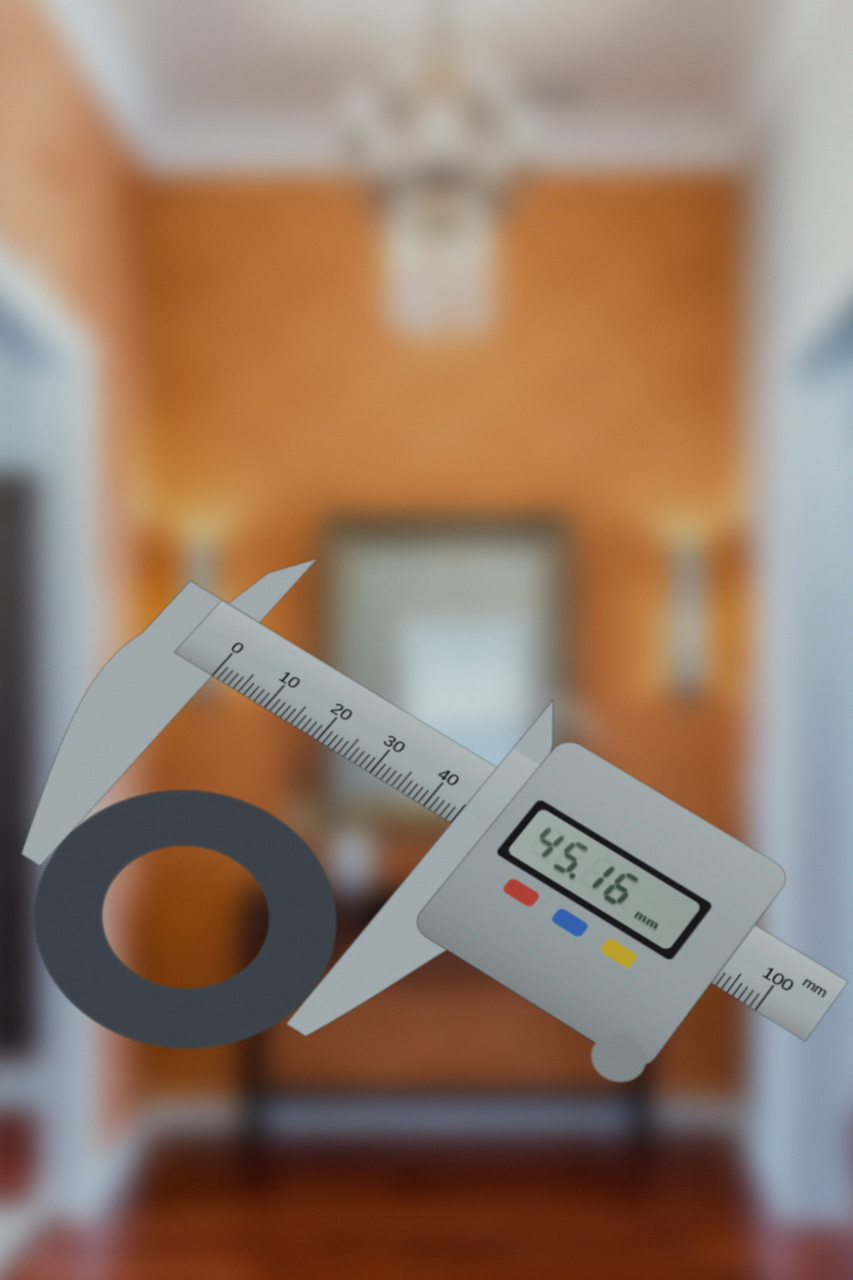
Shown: 45.16 mm
